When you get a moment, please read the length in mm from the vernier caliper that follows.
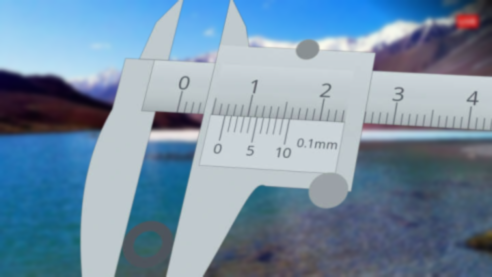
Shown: 6.8 mm
